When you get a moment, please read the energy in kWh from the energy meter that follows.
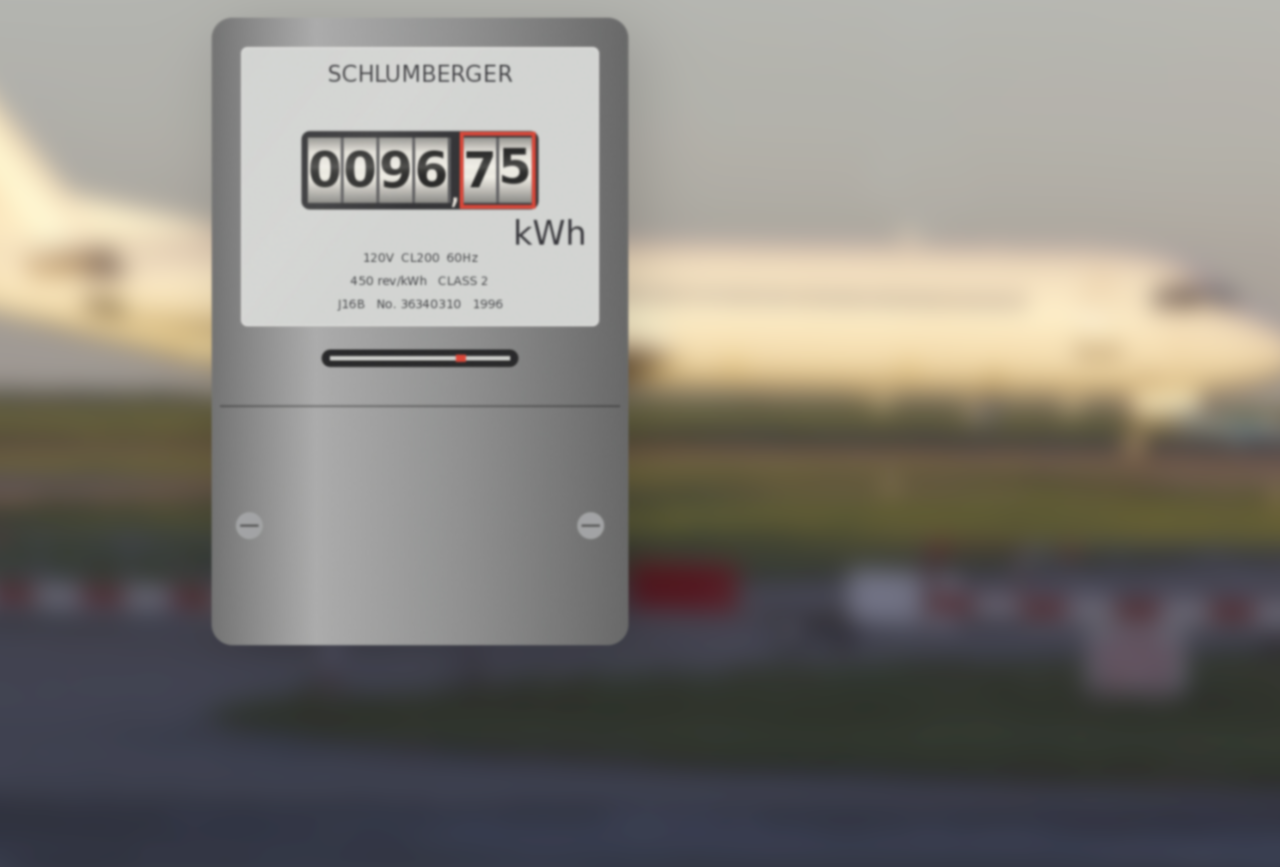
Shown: 96.75 kWh
